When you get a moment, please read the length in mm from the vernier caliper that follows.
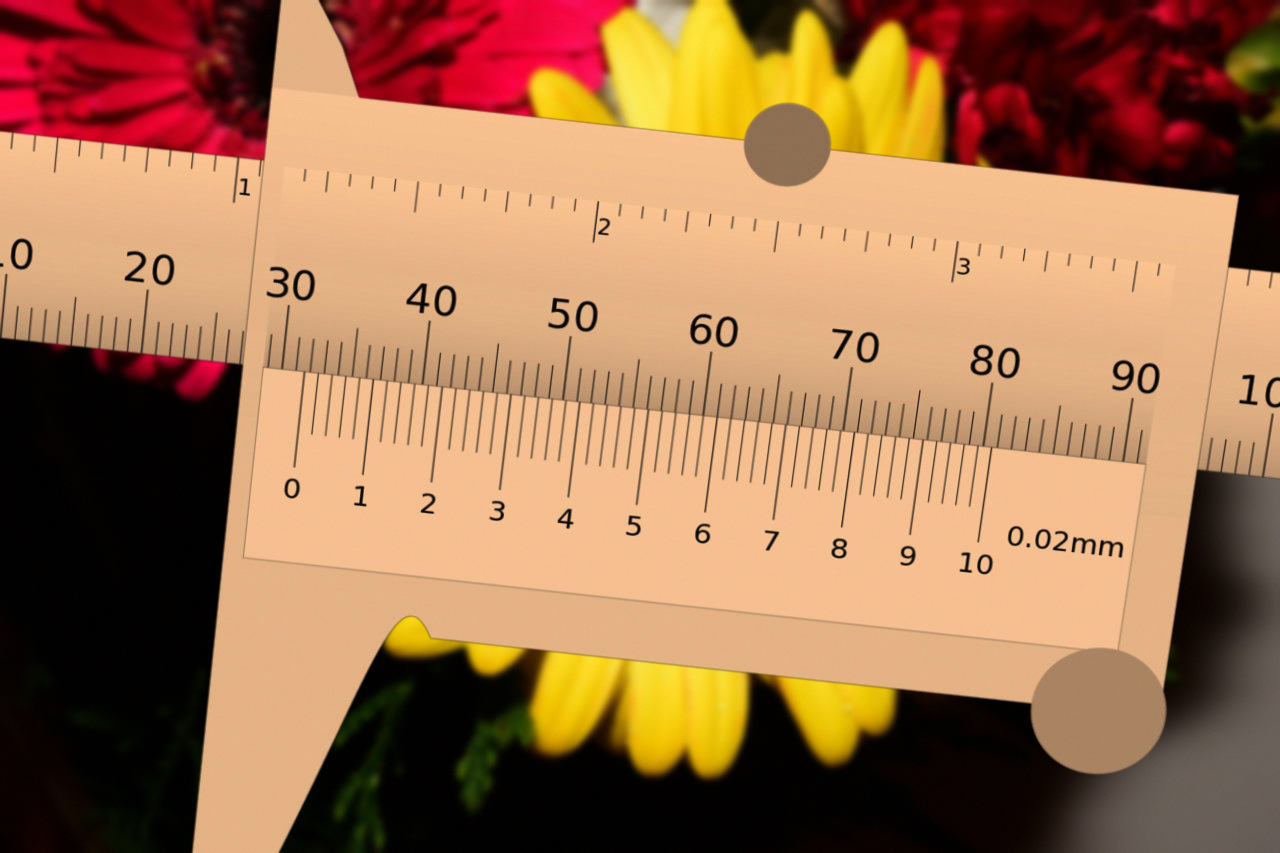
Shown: 31.6 mm
